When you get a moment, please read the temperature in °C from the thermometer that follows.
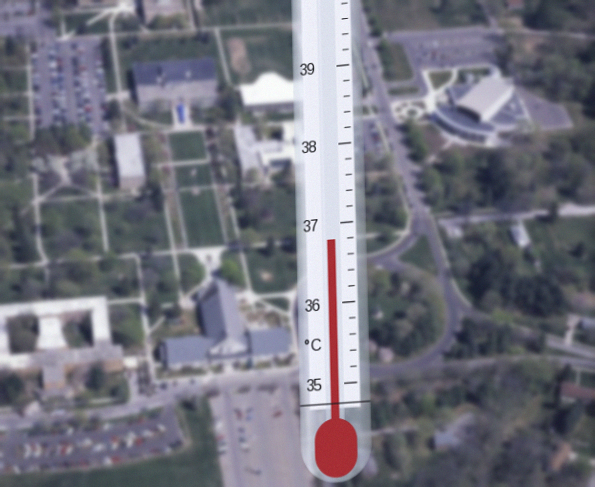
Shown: 36.8 °C
